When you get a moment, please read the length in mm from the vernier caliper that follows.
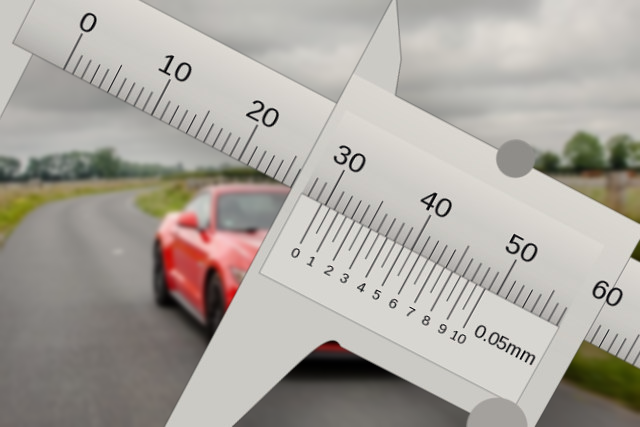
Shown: 29.6 mm
